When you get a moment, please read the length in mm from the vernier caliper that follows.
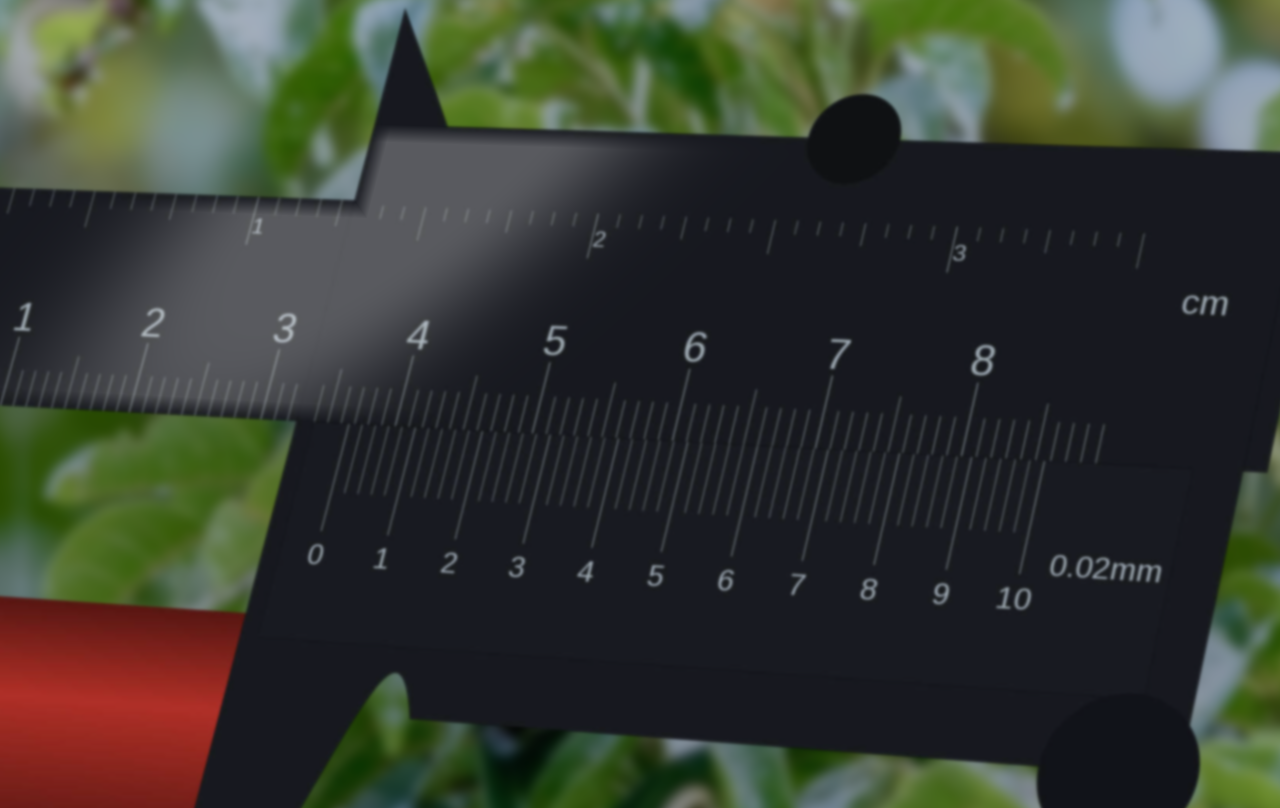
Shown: 36.6 mm
